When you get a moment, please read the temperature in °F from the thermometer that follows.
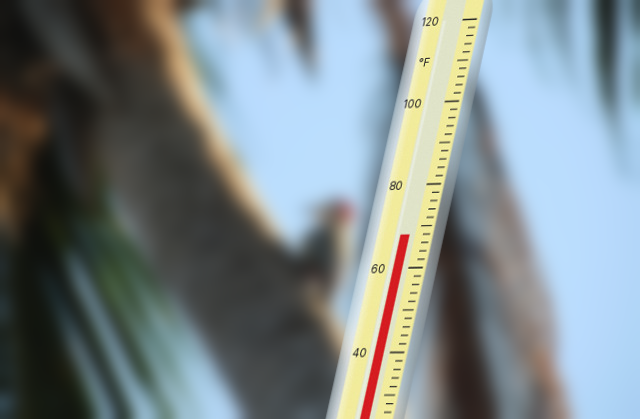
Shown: 68 °F
